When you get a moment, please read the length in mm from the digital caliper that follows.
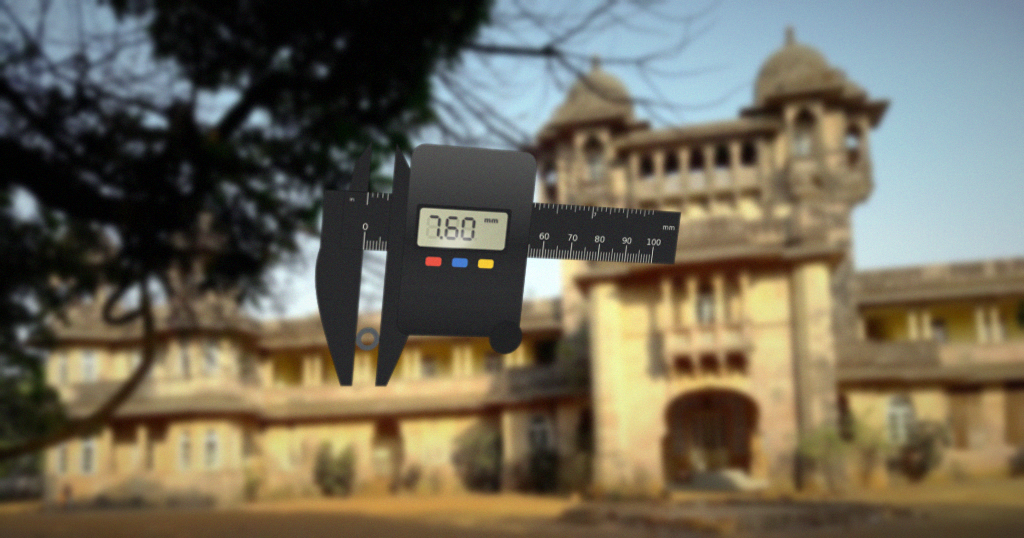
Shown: 7.60 mm
